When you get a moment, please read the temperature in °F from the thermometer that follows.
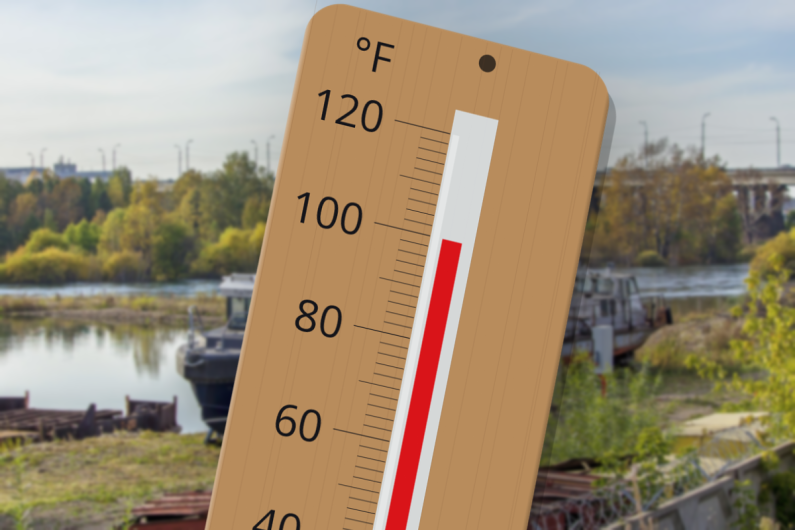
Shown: 100 °F
